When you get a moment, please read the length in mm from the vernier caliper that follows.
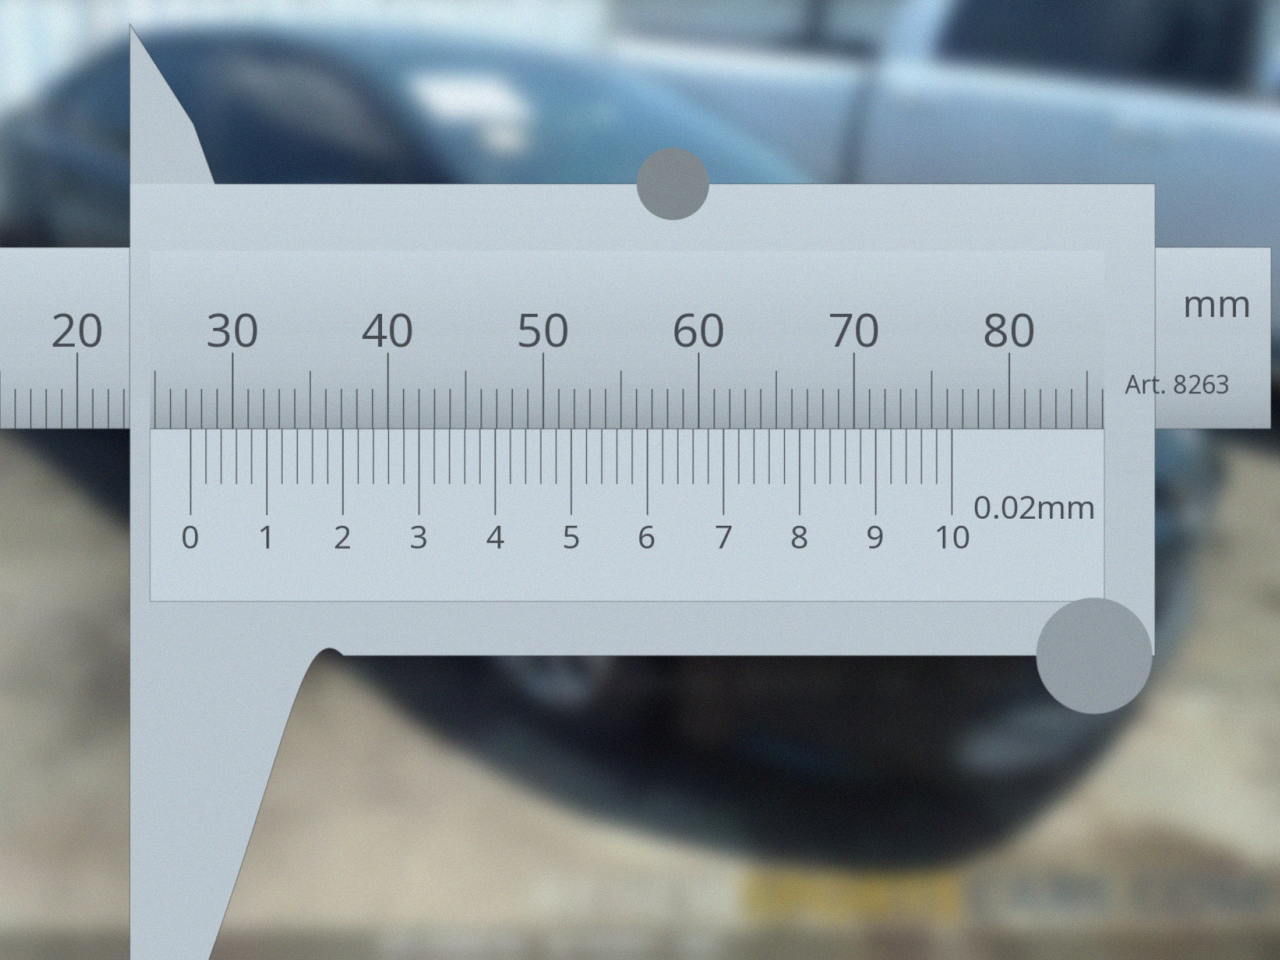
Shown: 27.3 mm
